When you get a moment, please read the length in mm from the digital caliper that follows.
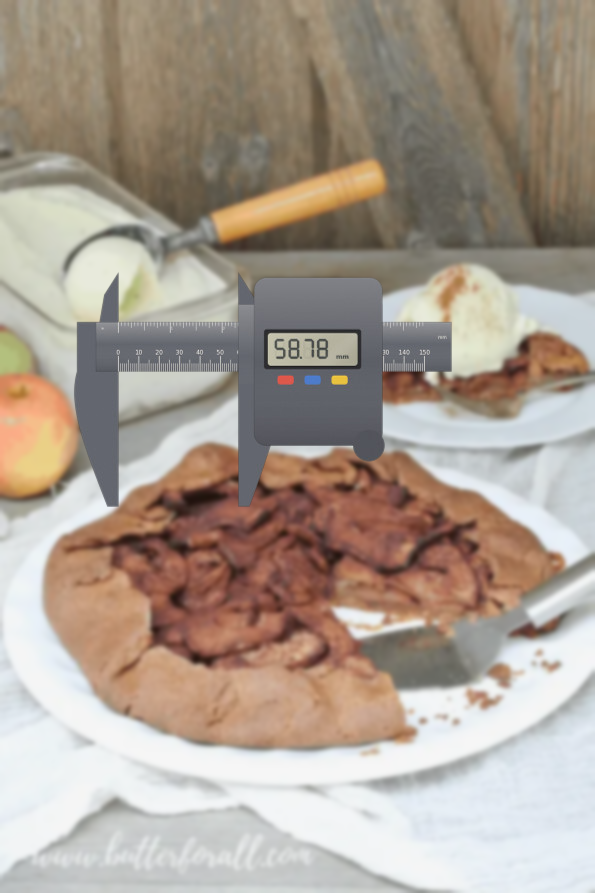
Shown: 58.78 mm
